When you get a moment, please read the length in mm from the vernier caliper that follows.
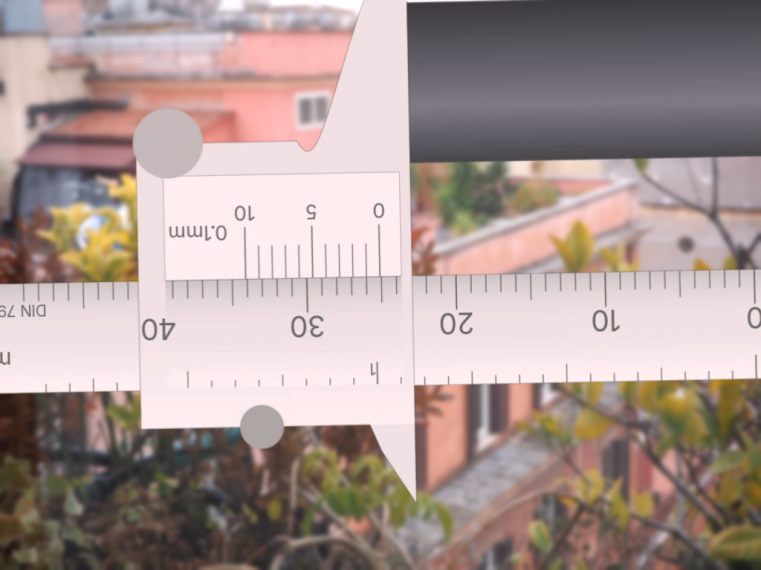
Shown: 25.1 mm
